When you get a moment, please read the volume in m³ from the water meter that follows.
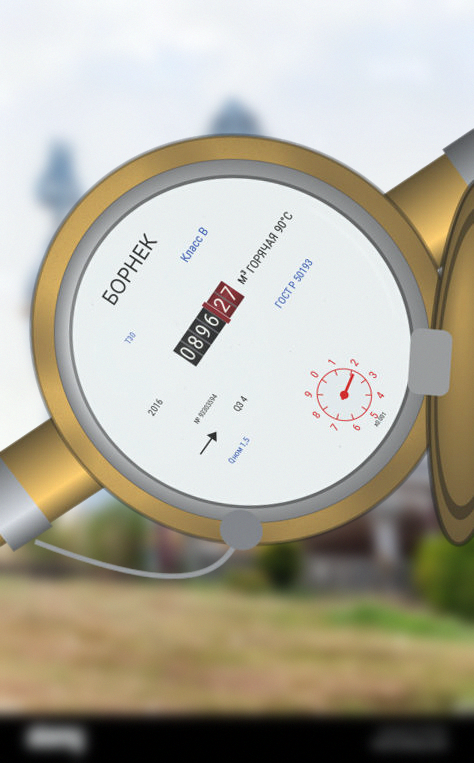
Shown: 896.272 m³
